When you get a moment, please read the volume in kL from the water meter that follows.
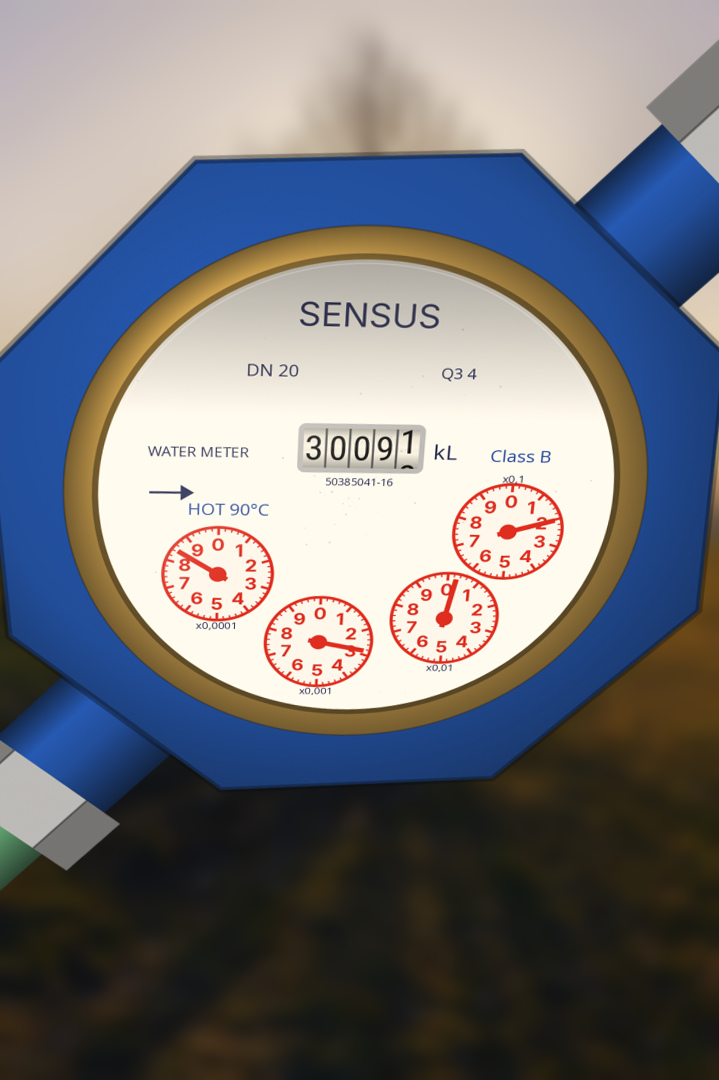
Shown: 30091.2028 kL
